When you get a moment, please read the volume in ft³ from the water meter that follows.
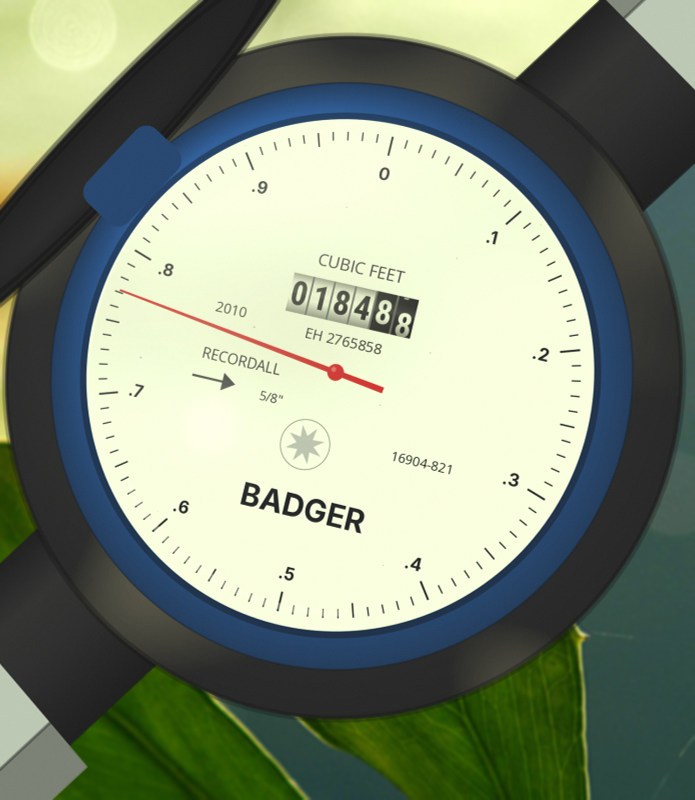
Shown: 18487.77 ft³
